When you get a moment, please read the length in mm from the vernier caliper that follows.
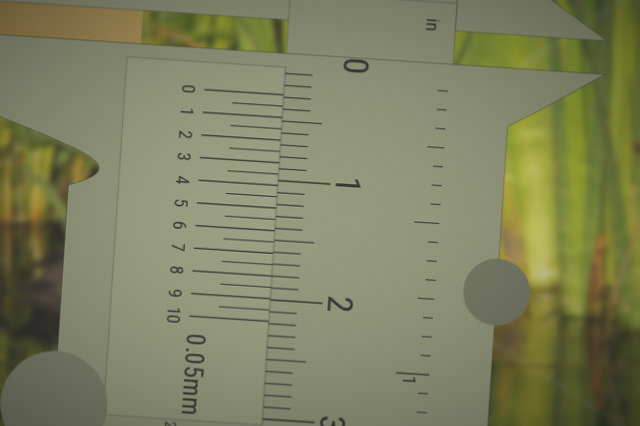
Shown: 2.8 mm
